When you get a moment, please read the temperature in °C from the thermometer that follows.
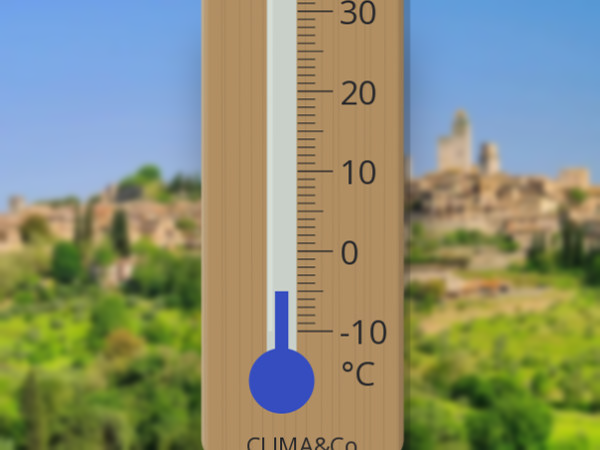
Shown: -5 °C
